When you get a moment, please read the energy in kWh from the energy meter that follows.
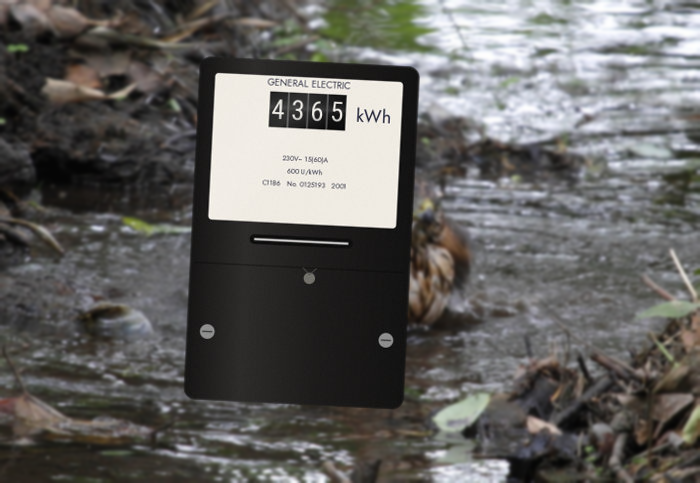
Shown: 4365 kWh
